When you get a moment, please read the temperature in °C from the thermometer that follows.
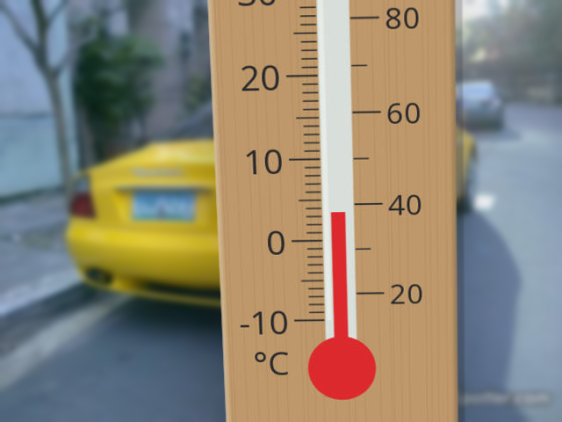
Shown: 3.5 °C
